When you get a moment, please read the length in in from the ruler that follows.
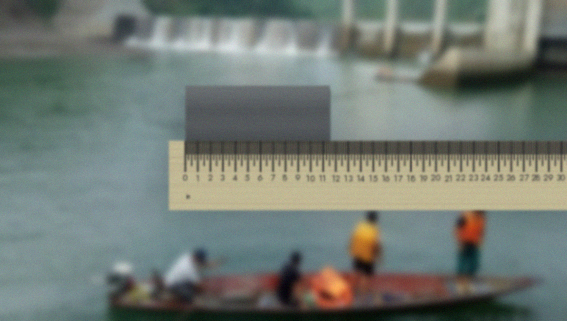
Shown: 11.5 in
